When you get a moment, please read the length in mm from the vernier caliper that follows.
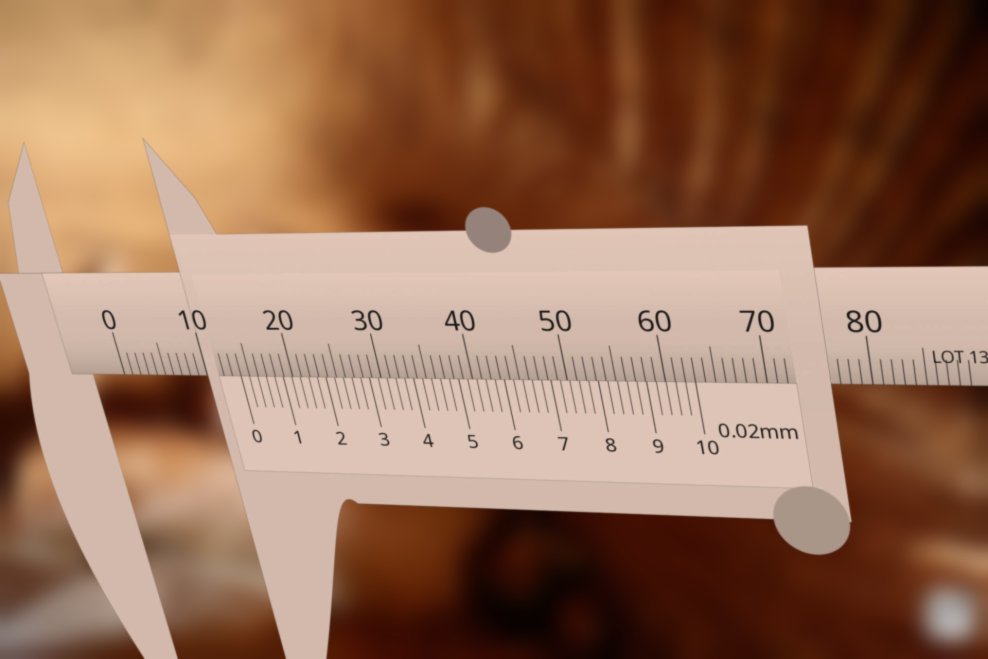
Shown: 14.0 mm
